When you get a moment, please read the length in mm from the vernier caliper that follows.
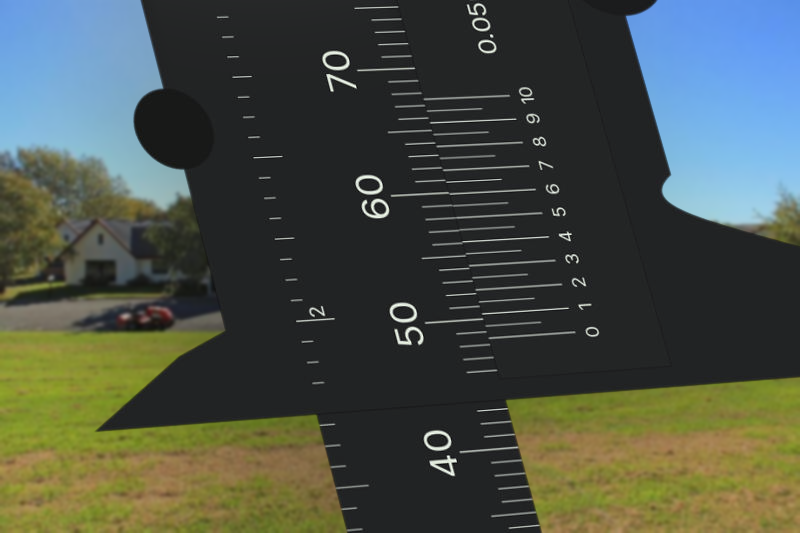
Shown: 48.5 mm
